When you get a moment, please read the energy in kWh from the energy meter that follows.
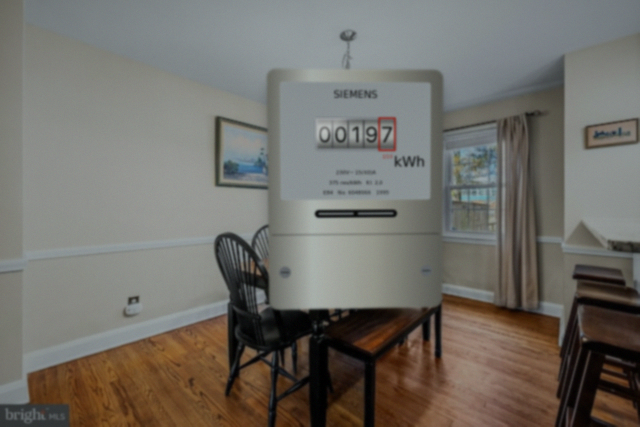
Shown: 19.7 kWh
